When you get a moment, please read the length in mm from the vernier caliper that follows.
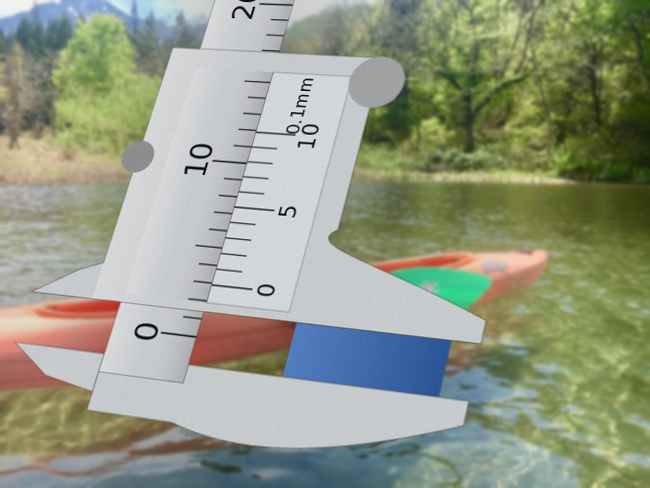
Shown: 2.9 mm
